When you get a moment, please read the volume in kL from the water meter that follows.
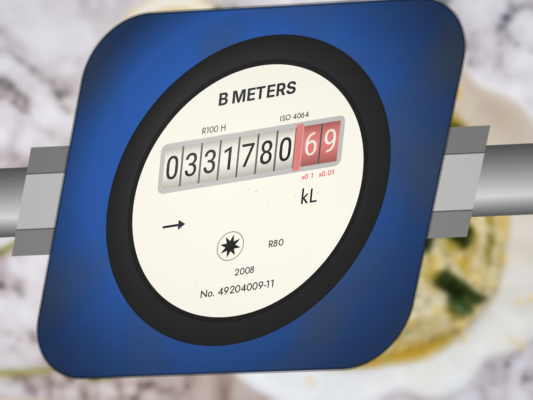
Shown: 331780.69 kL
